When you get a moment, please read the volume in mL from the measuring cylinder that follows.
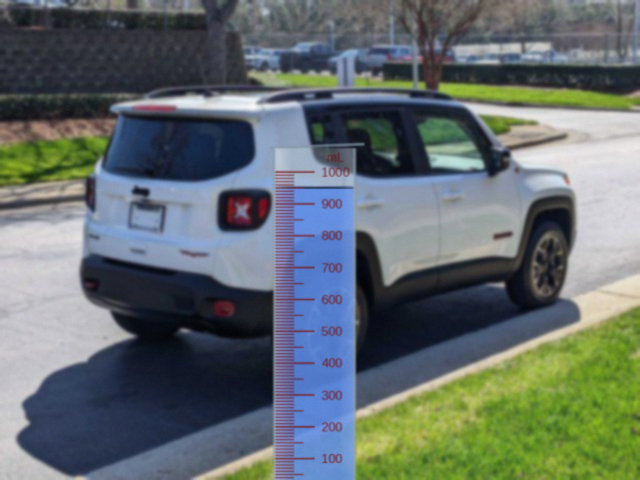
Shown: 950 mL
